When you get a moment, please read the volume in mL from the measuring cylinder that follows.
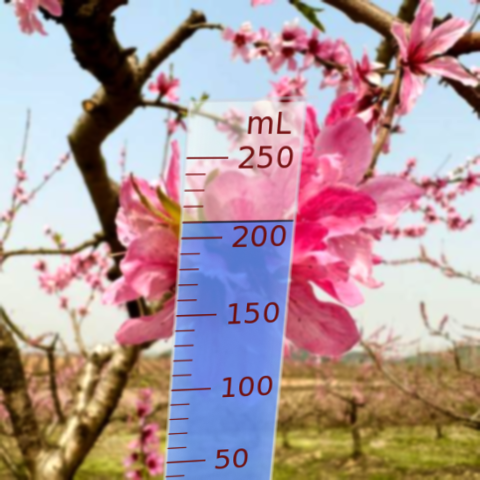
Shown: 210 mL
